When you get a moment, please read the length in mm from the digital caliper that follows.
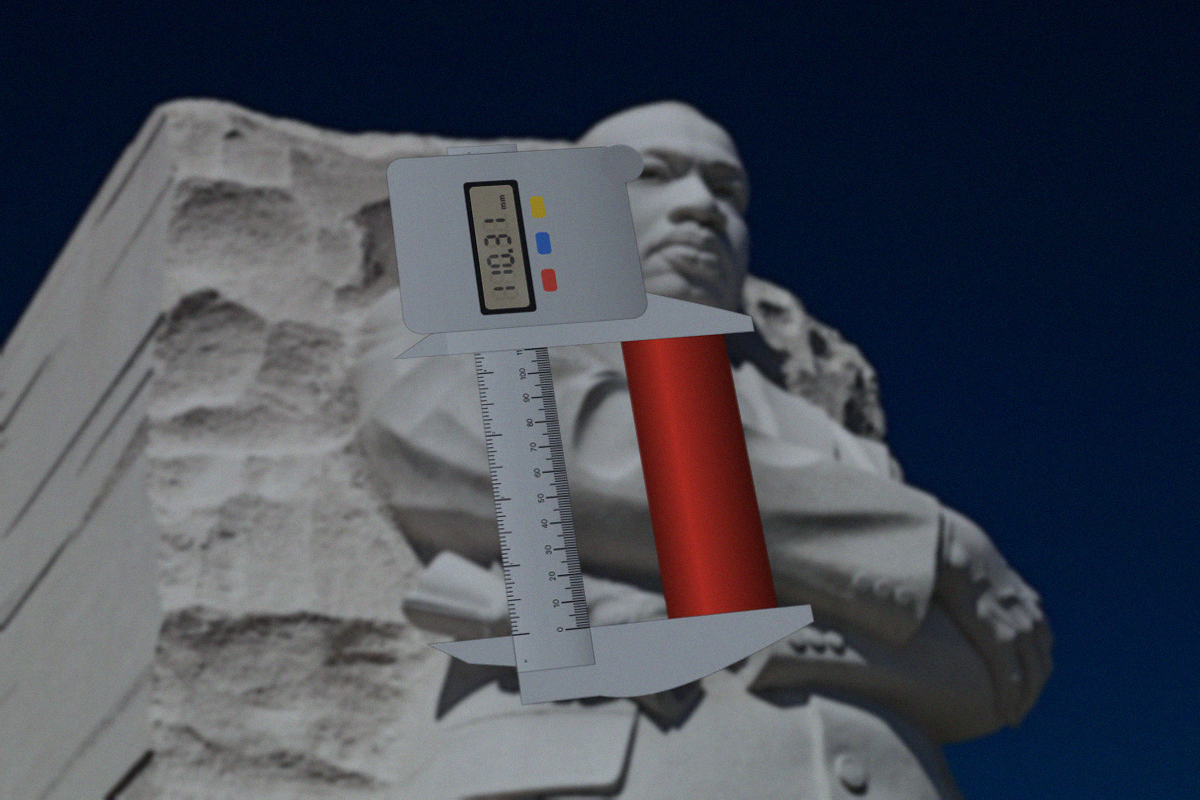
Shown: 110.31 mm
